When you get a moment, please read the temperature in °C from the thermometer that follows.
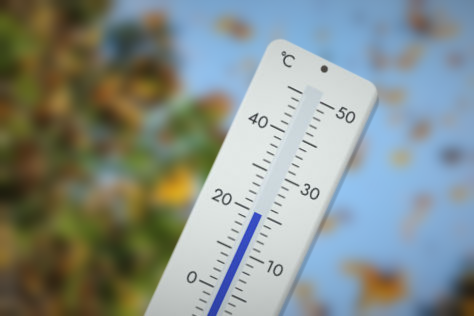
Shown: 20 °C
